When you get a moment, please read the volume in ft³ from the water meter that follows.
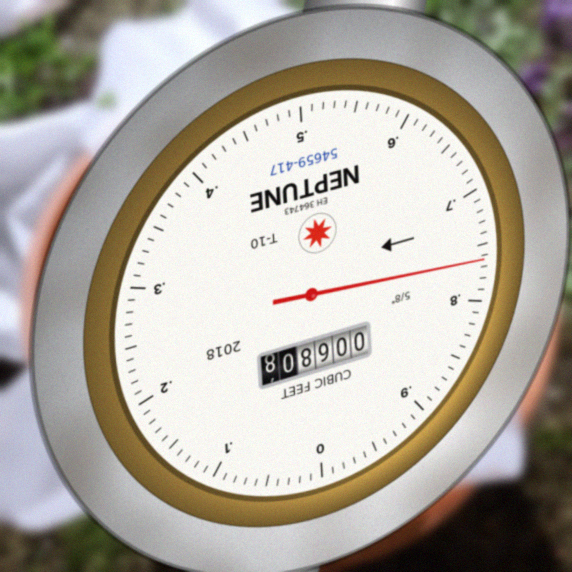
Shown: 6807.76 ft³
